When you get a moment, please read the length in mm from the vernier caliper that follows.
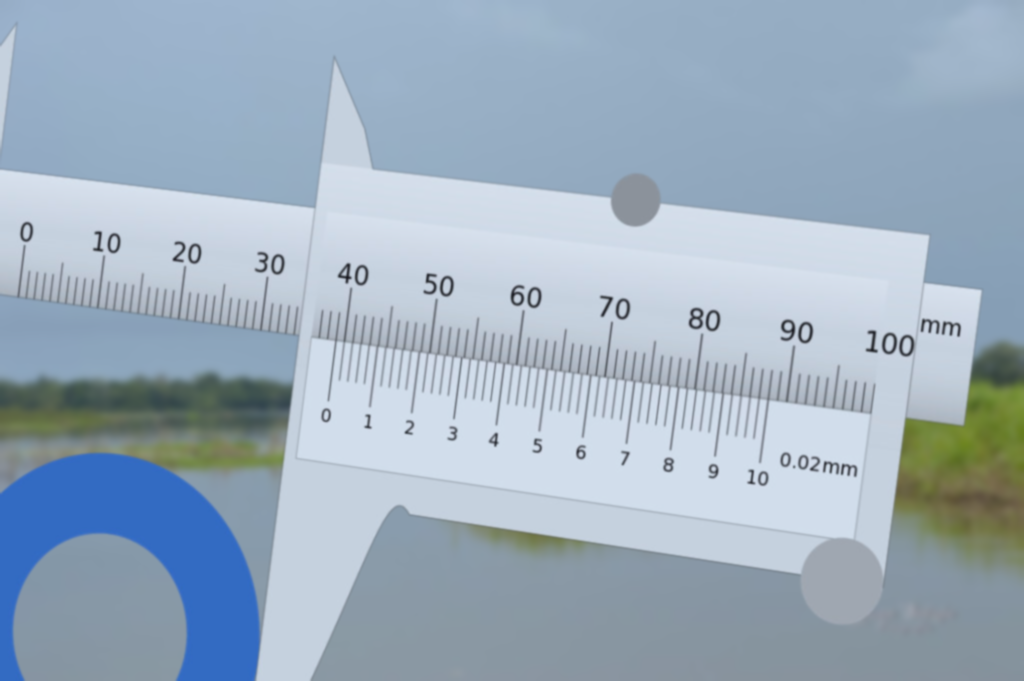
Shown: 39.0 mm
